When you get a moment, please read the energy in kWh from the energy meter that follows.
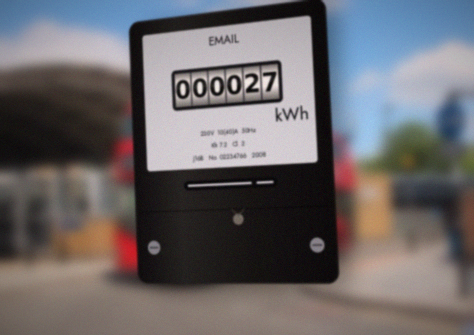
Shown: 27 kWh
